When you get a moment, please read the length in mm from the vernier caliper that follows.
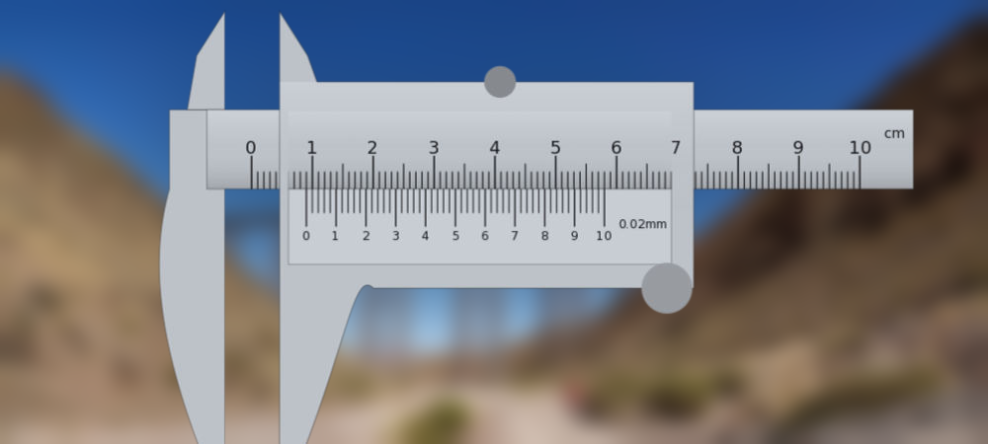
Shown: 9.0 mm
